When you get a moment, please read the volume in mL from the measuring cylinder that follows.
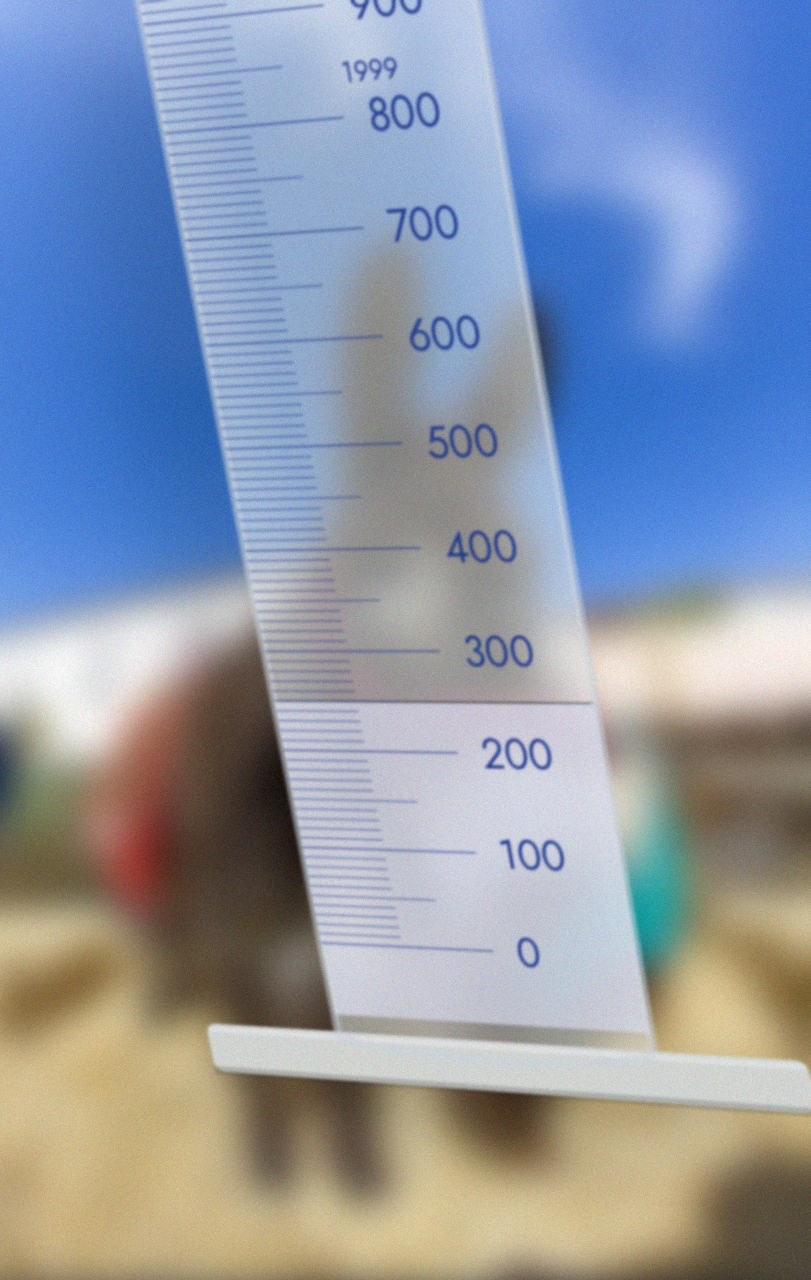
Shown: 250 mL
